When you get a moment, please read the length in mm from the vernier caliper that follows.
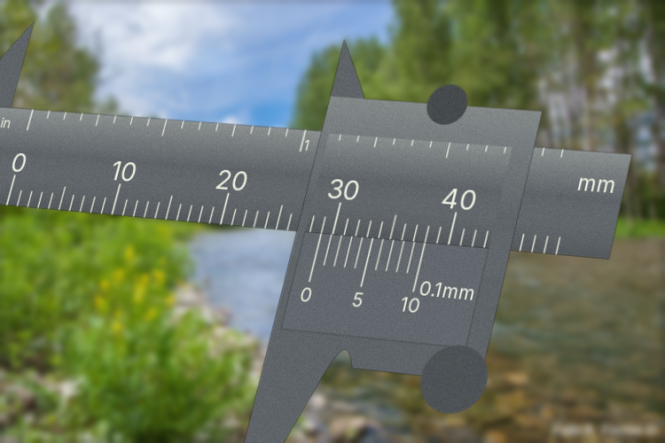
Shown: 29.0 mm
